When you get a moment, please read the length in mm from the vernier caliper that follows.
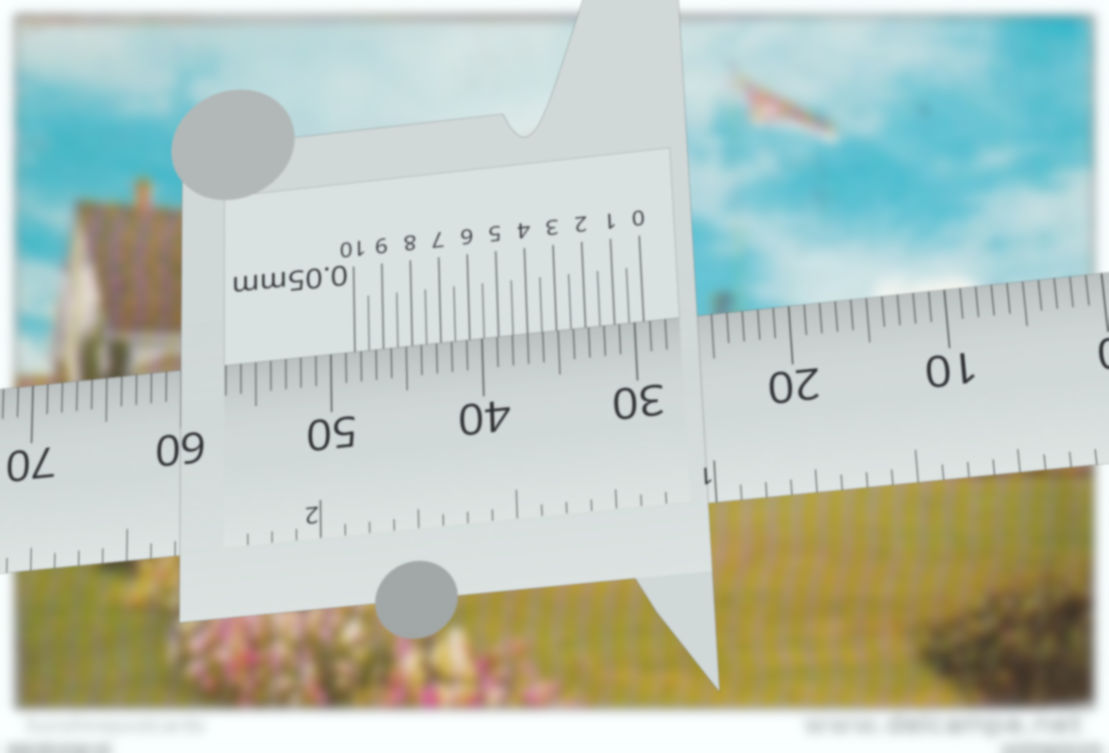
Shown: 29.4 mm
